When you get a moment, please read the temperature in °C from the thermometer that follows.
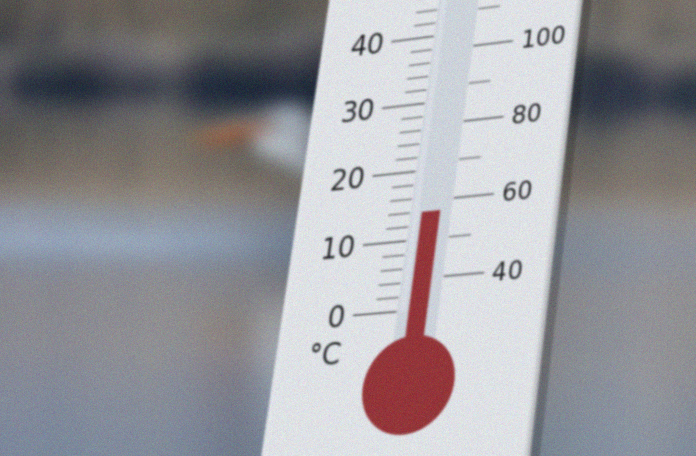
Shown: 14 °C
